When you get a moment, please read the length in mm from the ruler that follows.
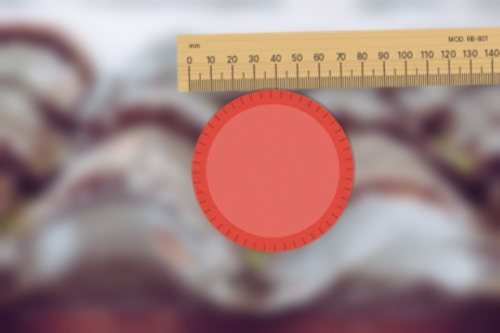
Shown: 75 mm
